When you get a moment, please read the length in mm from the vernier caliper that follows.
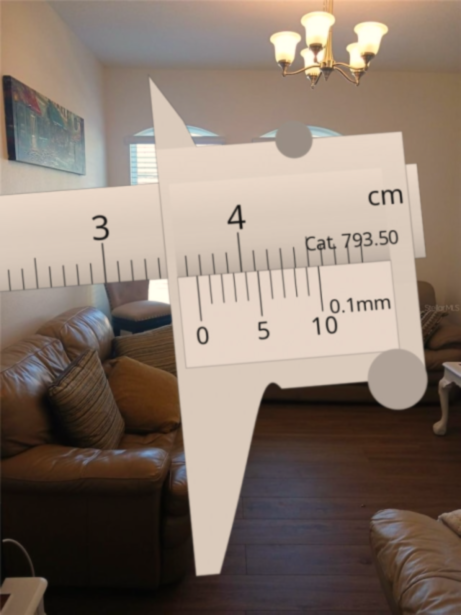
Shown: 36.7 mm
